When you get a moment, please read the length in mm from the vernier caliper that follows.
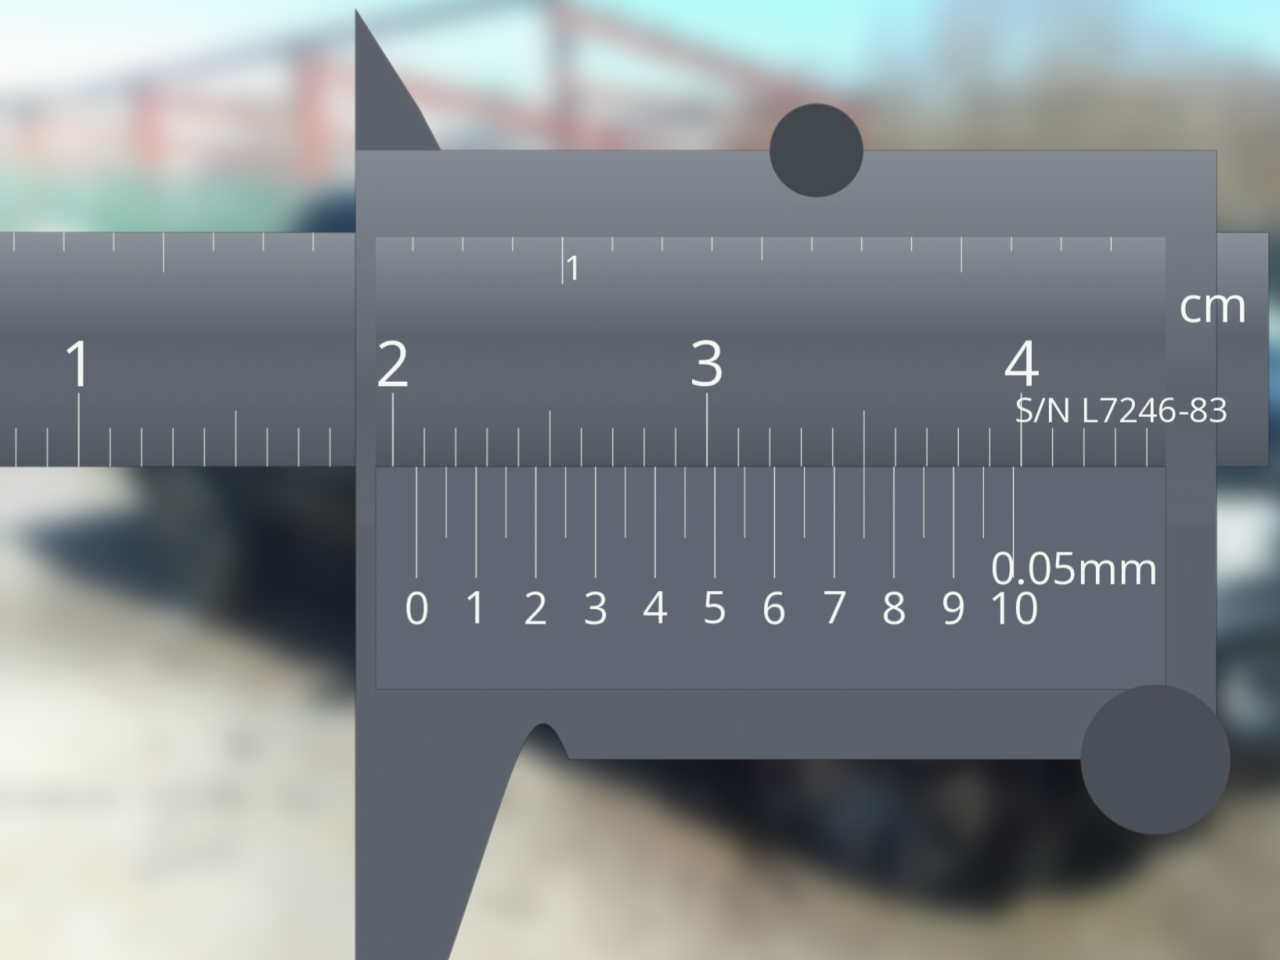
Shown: 20.75 mm
